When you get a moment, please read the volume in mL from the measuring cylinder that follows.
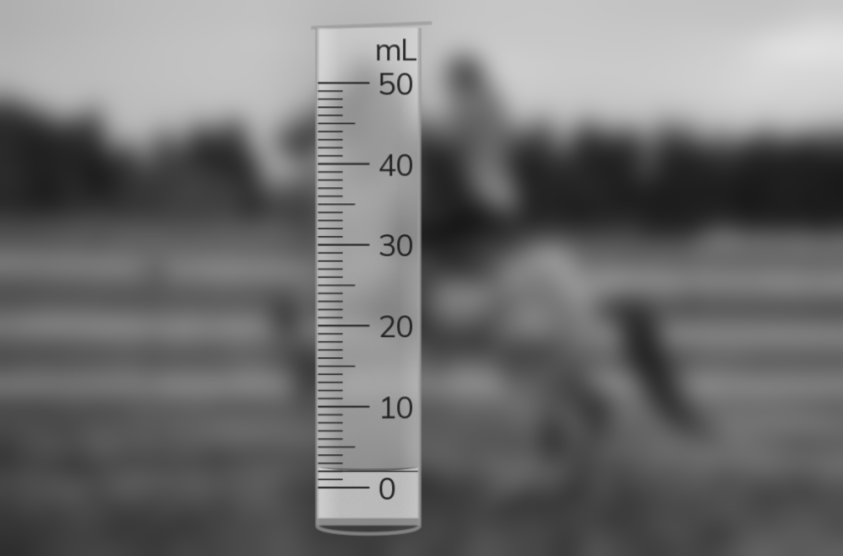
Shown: 2 mL
